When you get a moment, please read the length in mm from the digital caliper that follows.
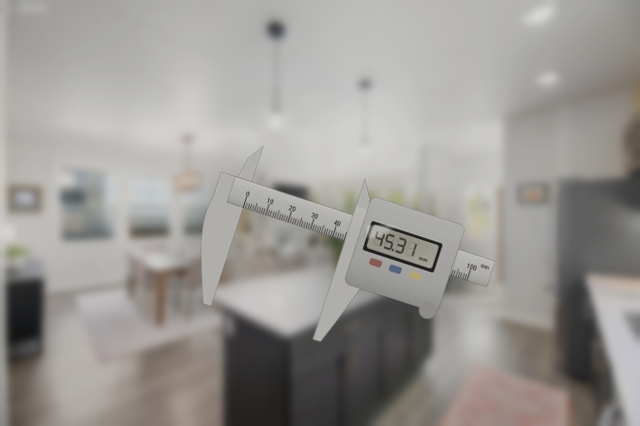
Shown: 45.31 mm
